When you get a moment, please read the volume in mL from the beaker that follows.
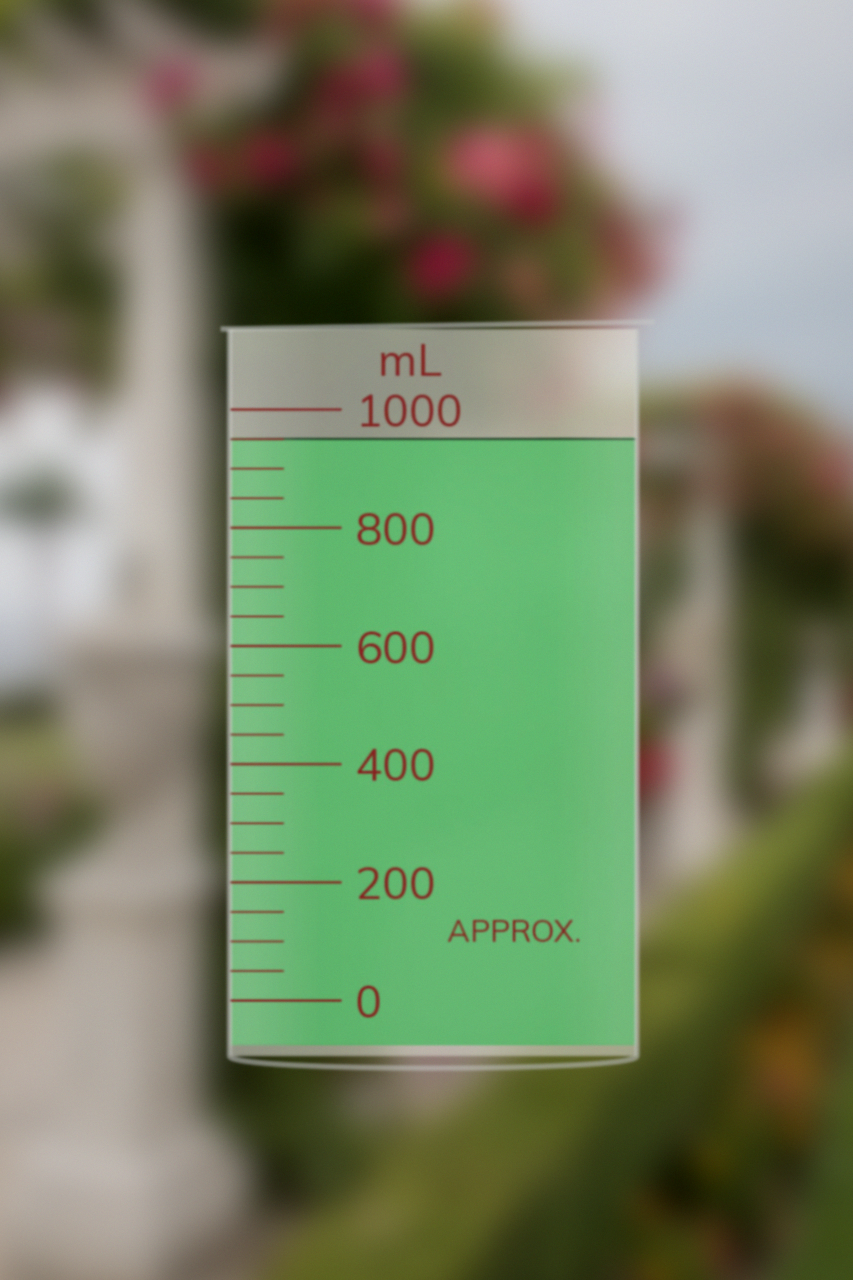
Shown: 950 mL
